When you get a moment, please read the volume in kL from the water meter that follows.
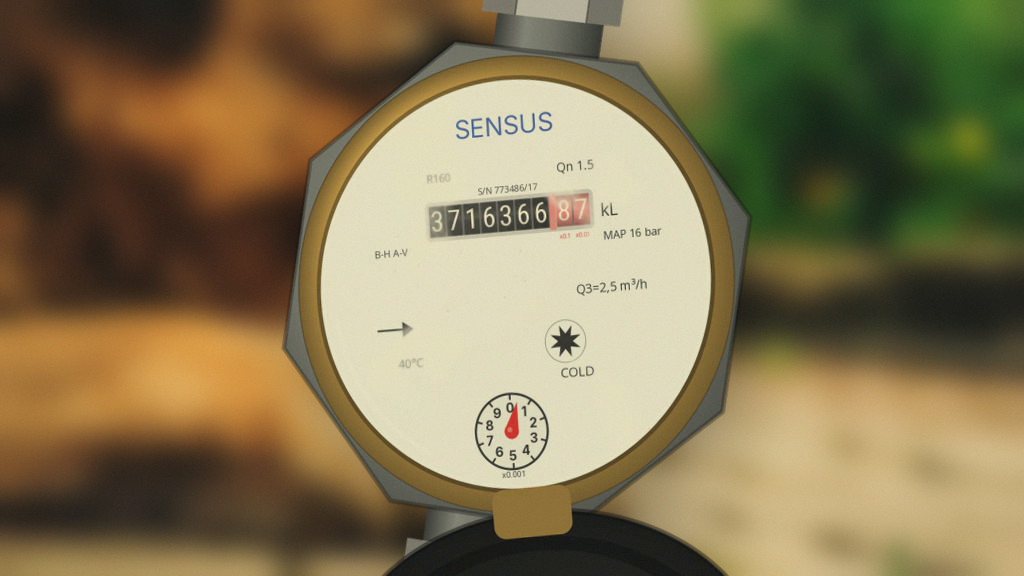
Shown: 3716366.870 kL
